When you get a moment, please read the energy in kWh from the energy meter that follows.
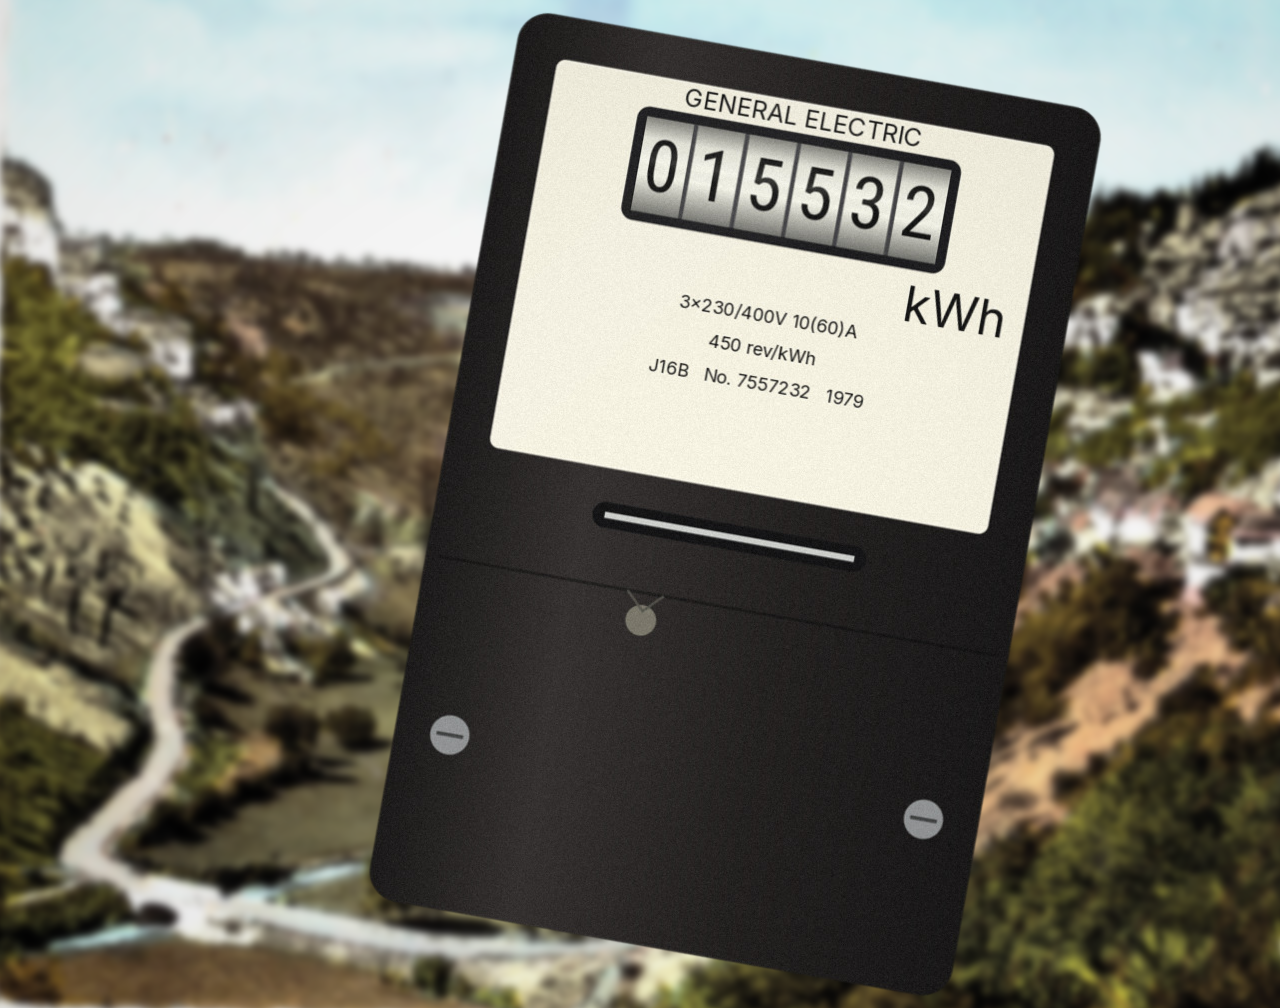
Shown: 15532 kWh
